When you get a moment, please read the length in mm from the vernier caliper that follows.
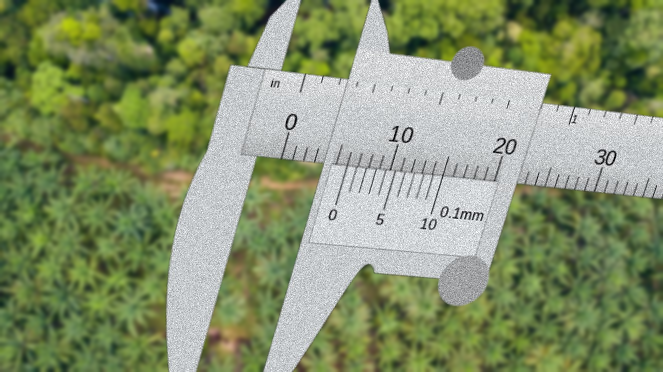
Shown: 6.0 mm
